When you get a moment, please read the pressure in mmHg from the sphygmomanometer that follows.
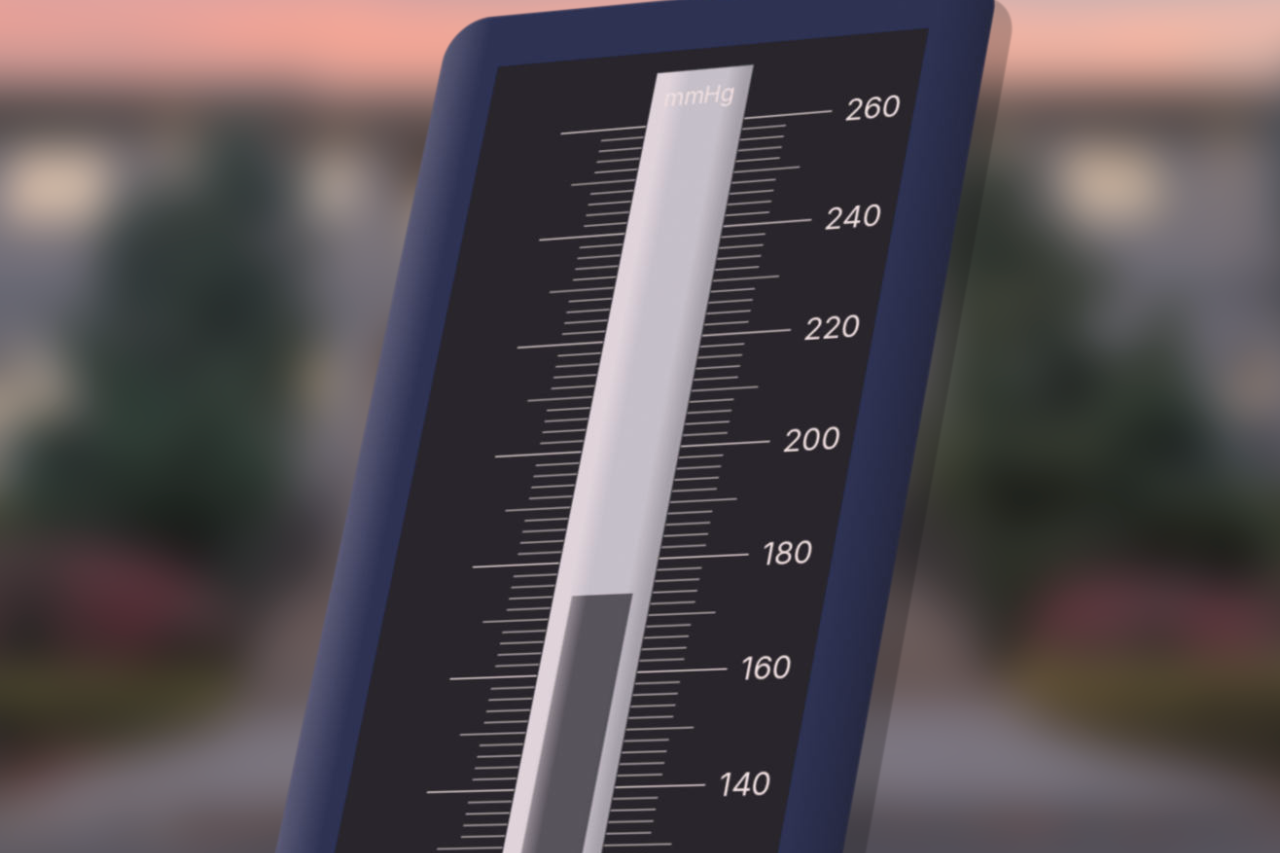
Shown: 174 mmHg
